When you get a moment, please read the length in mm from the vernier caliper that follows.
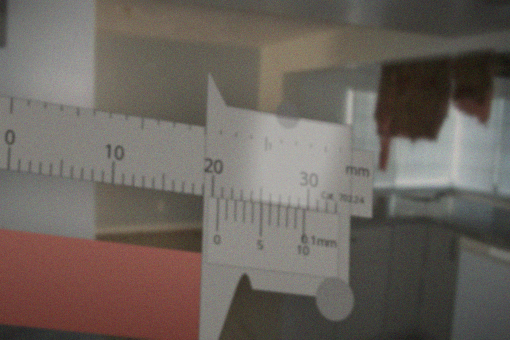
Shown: 20.6 mm
